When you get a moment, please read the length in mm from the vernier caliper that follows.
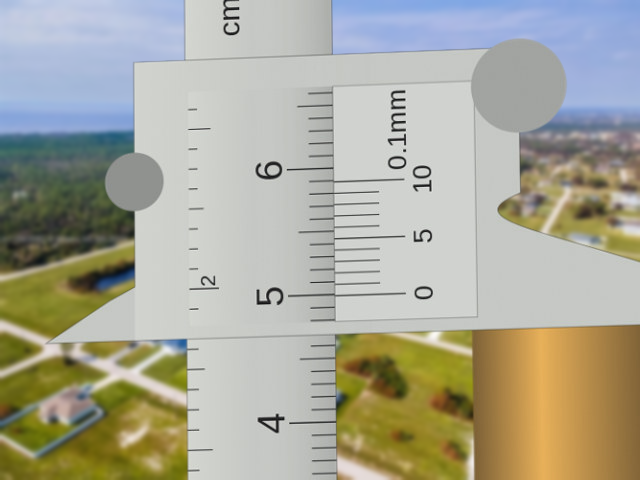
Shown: 49.9 mm
